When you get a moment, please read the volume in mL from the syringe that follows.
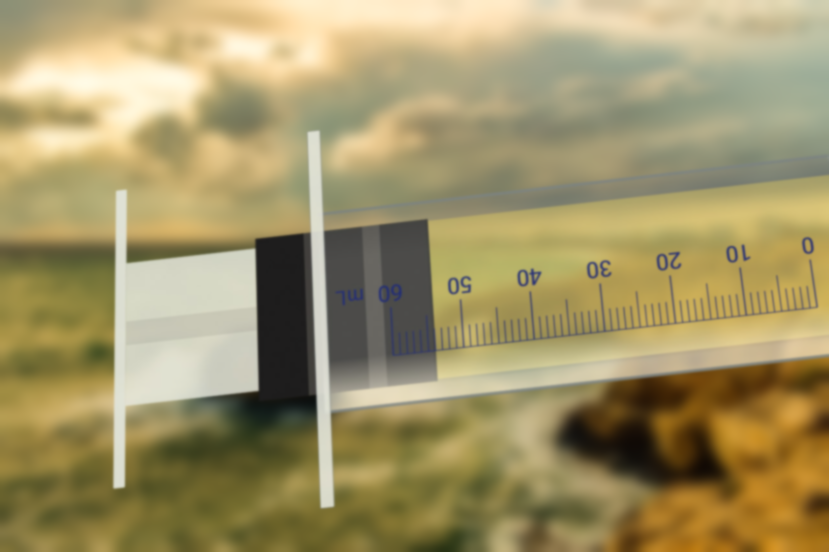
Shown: 54 mL
